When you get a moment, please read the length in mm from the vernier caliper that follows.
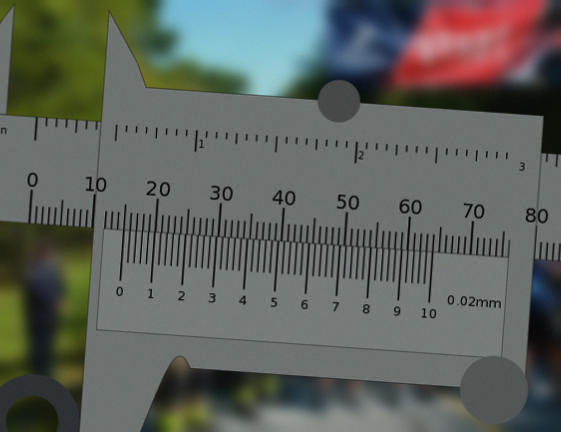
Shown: 15.0 mm
